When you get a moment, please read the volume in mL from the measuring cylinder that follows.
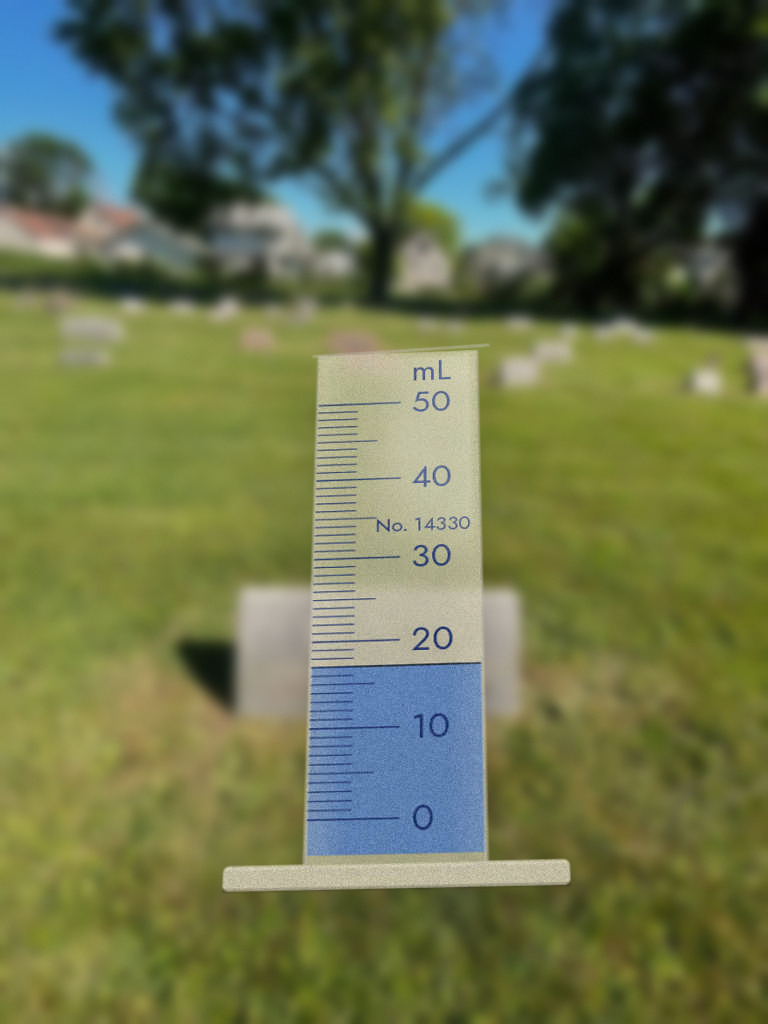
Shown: 17 mL
